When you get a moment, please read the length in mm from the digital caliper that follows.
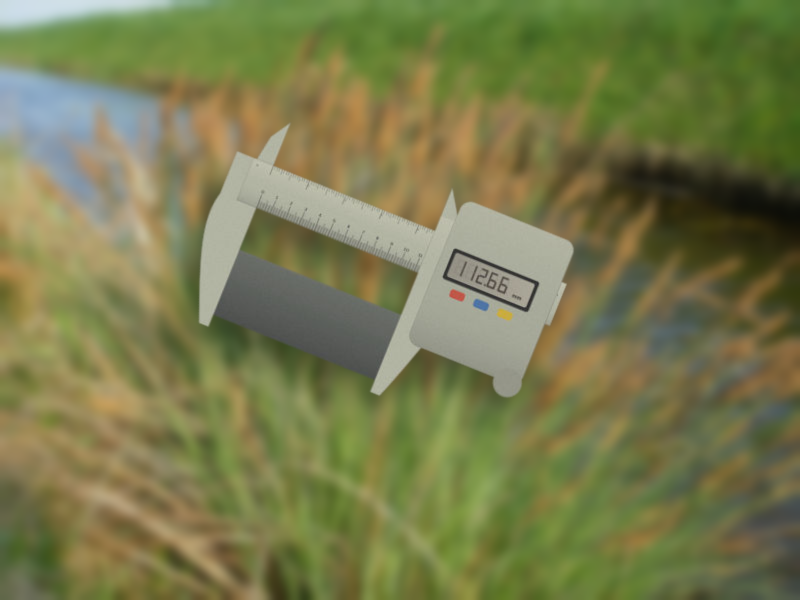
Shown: 112.66 mm
